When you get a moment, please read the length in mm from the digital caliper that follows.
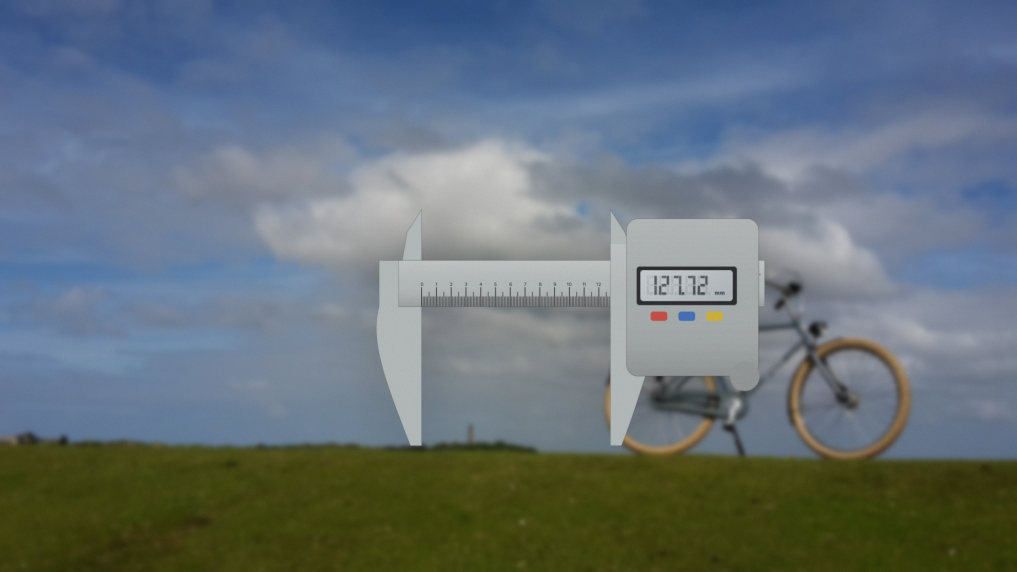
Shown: 127.72 mm
